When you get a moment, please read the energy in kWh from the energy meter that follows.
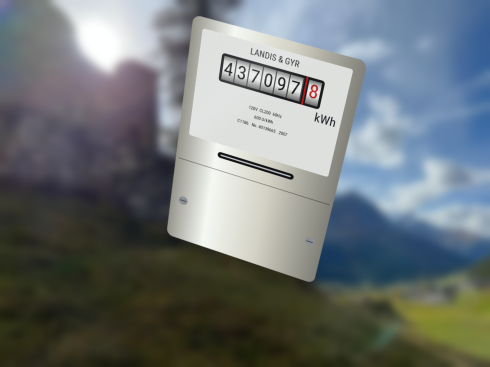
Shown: 437097.8 kWh
